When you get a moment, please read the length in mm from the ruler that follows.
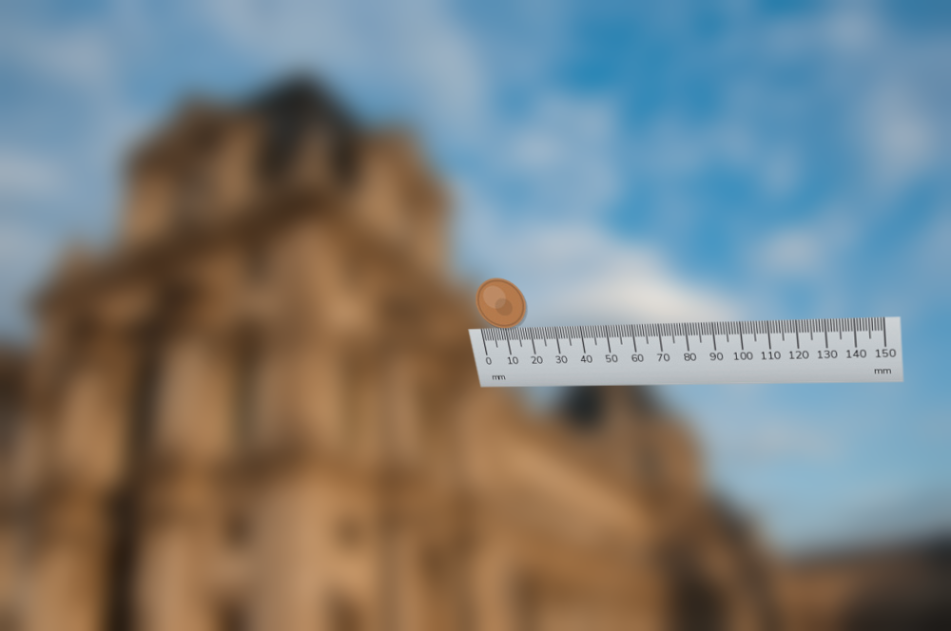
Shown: 20 mm
